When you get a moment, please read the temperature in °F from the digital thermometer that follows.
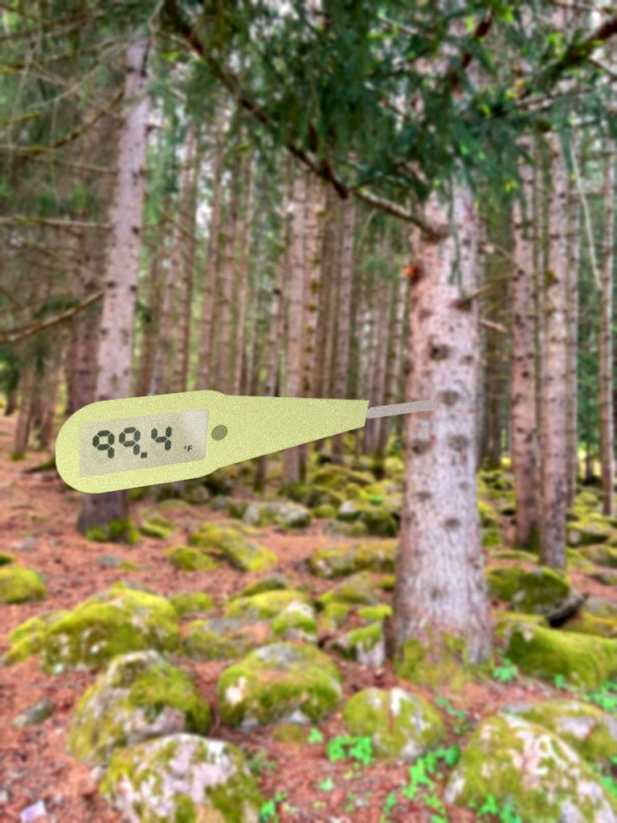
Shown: 99.4 °F
